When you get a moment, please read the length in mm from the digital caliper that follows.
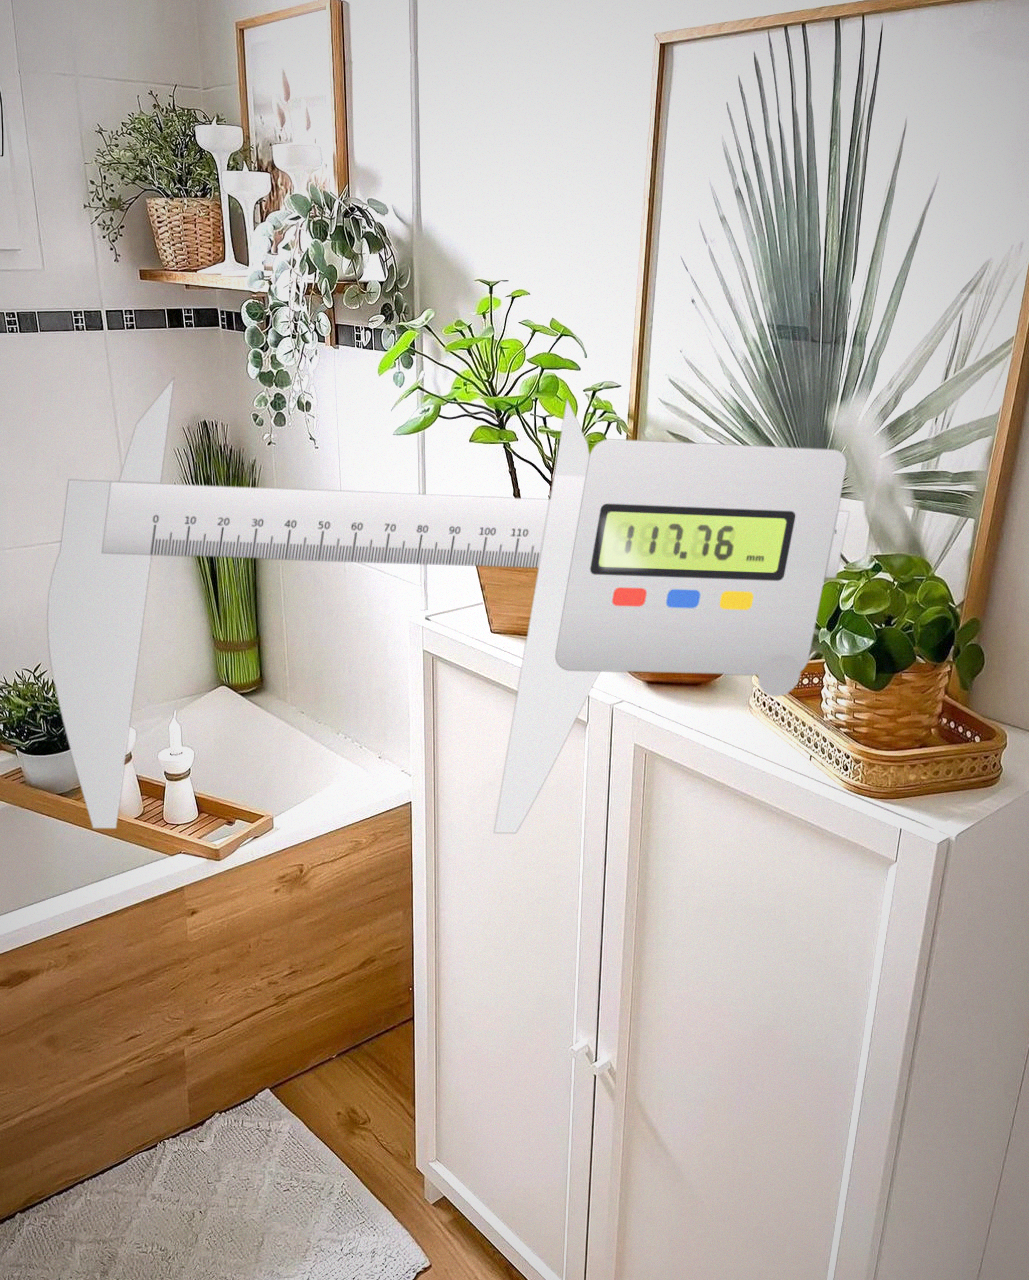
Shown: 117.76 mm
